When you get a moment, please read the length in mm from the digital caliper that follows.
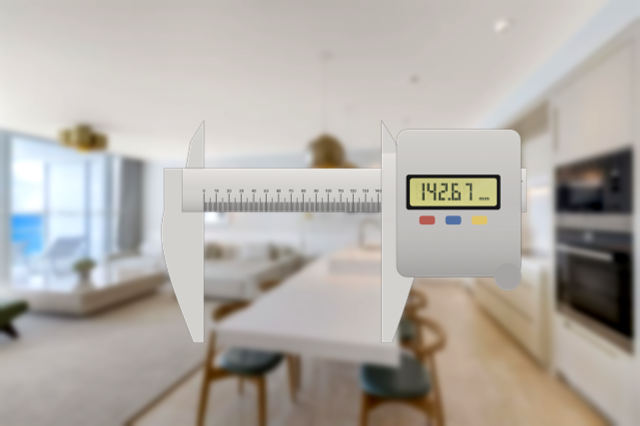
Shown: 142.67 mm
